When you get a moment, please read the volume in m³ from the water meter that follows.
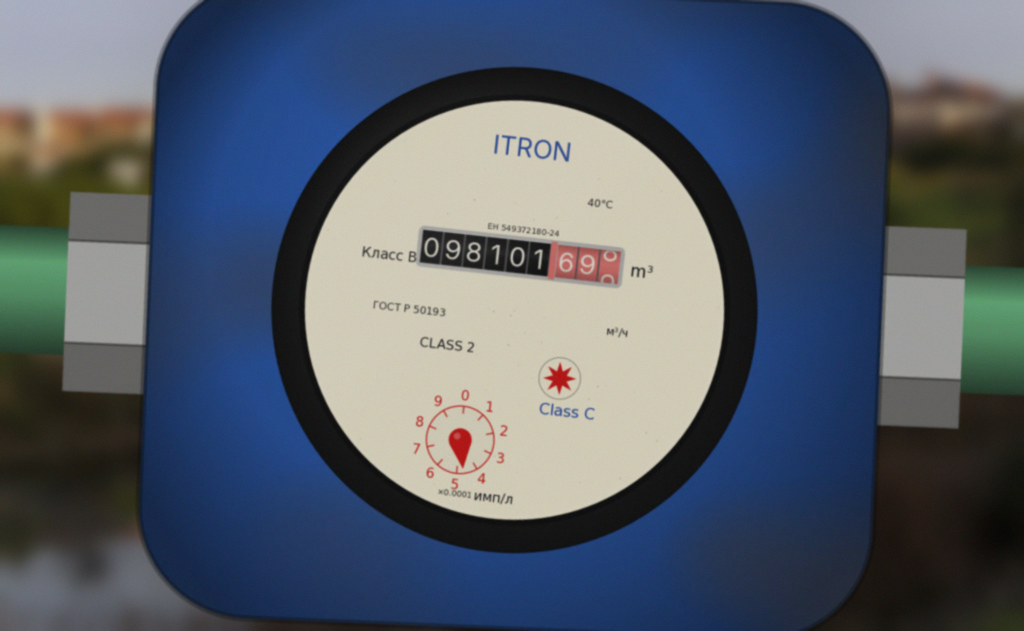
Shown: 98101.6984 m³
